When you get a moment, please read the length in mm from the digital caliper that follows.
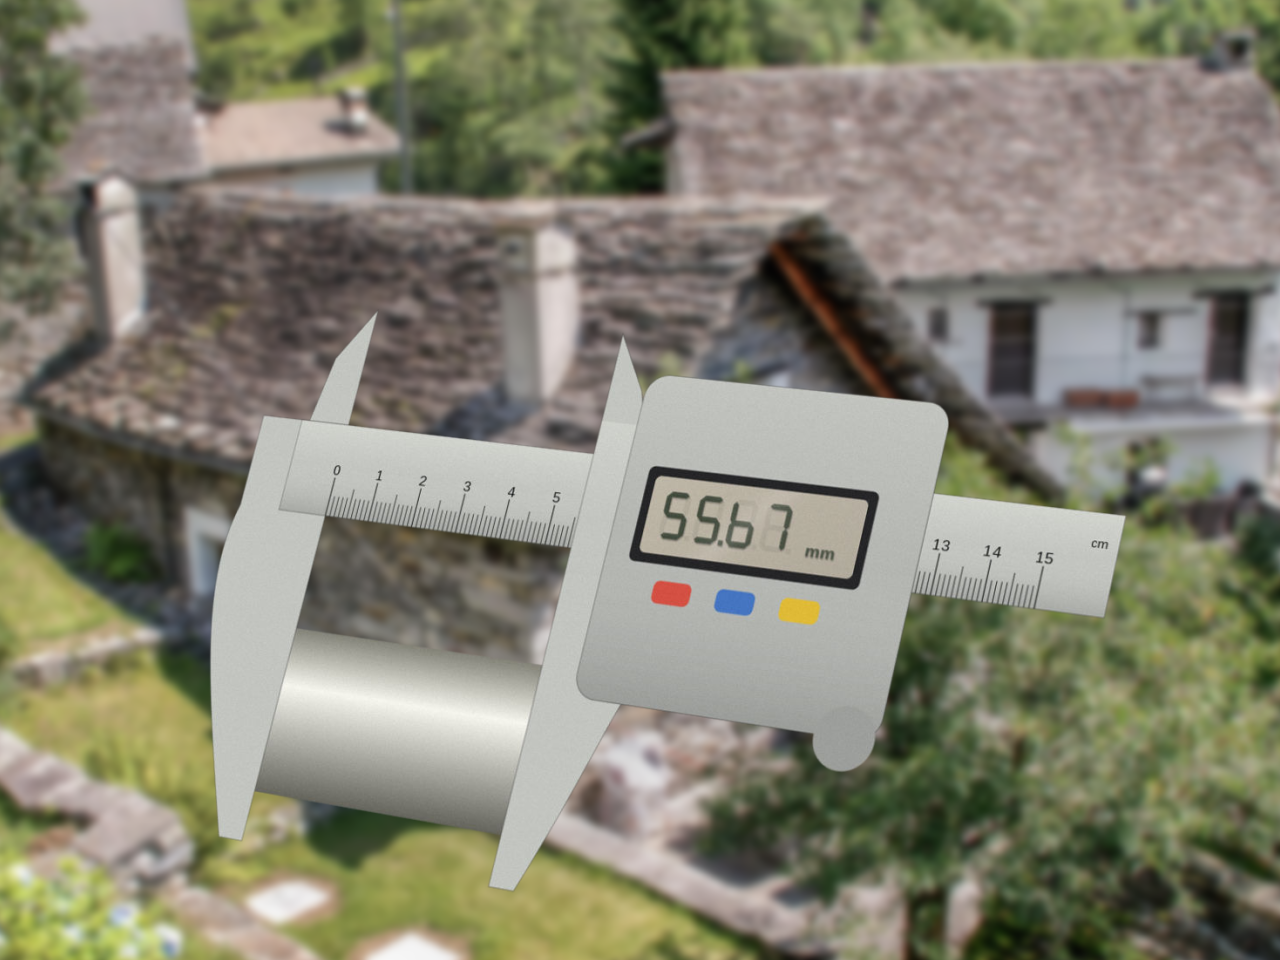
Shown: 55.67 mm
